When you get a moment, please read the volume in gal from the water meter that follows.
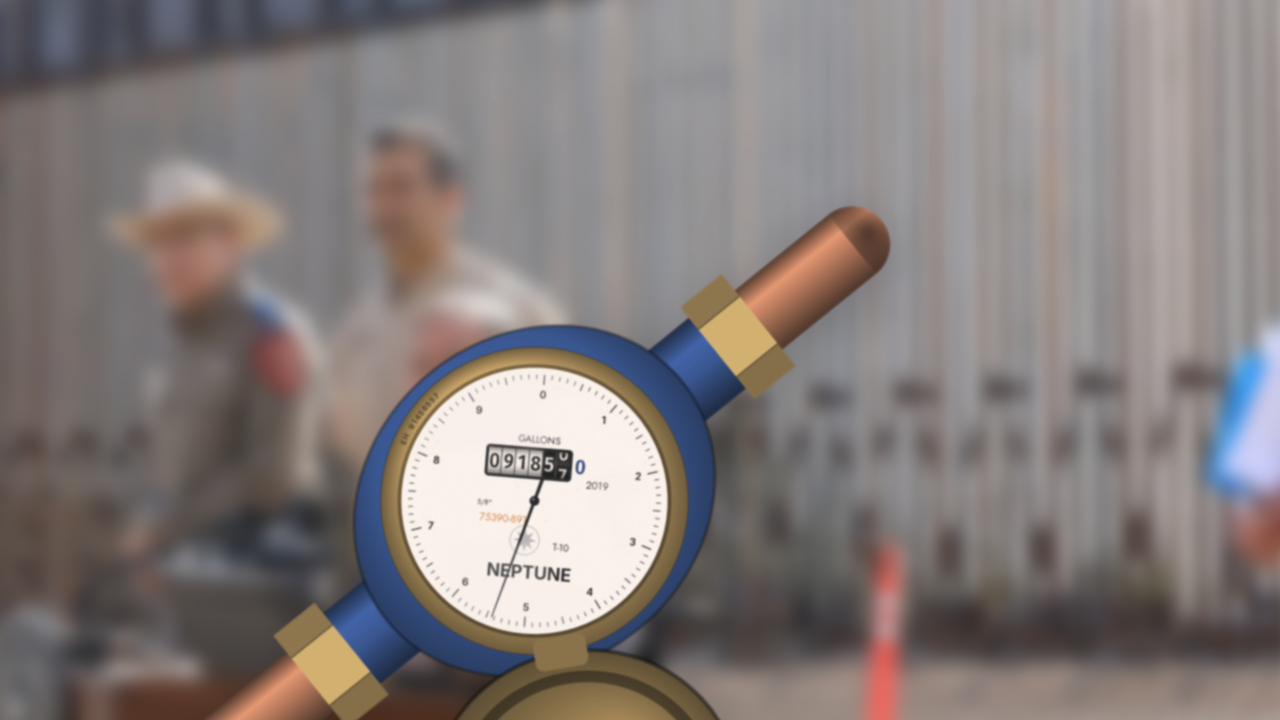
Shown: 918565.4 gal
